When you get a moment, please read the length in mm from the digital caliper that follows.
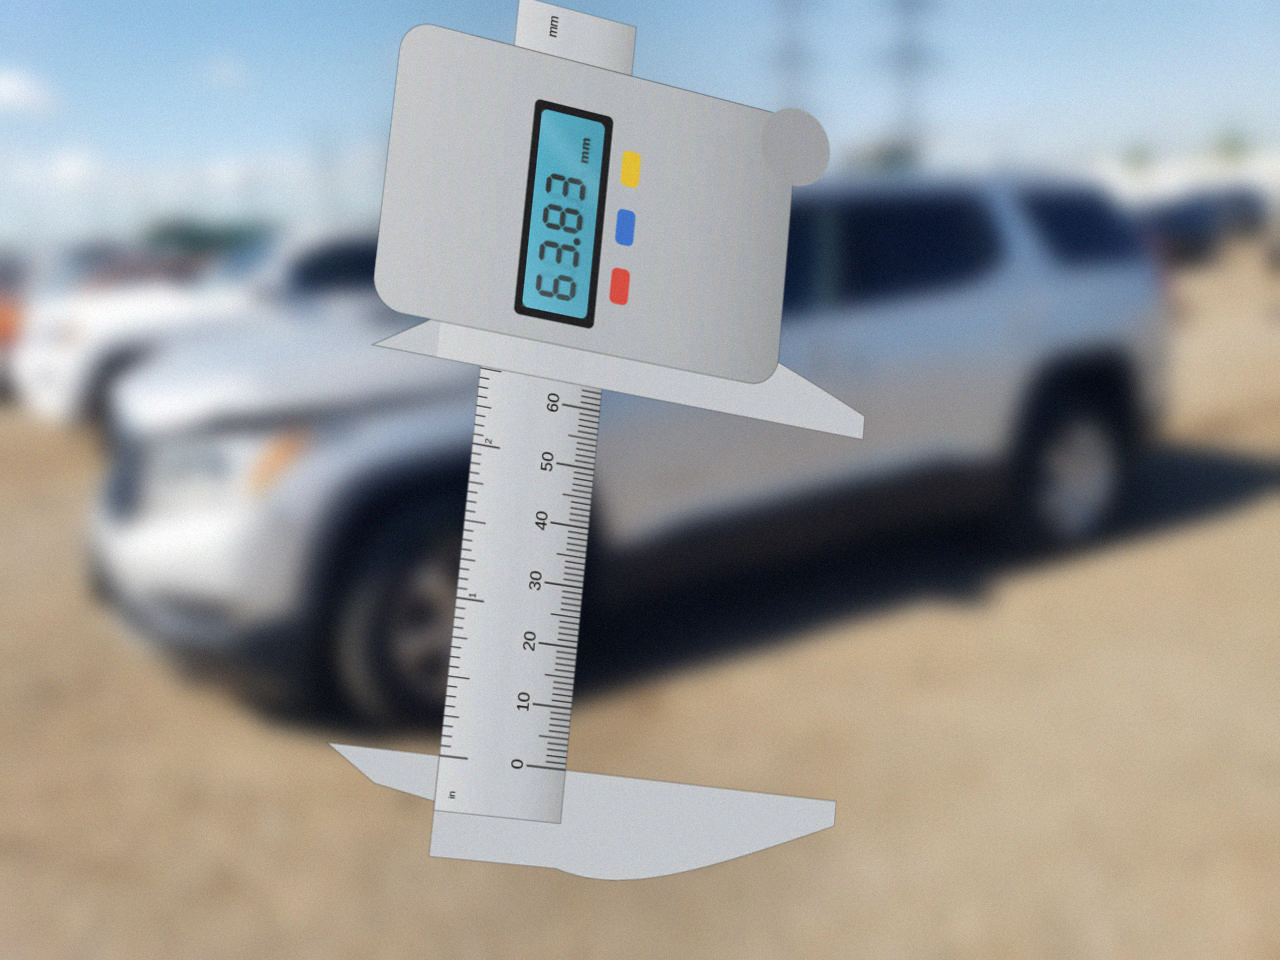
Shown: 63.83 mm
